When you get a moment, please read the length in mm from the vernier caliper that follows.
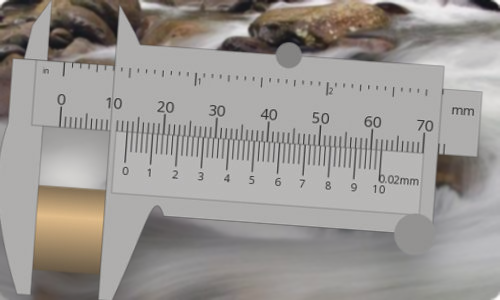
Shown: 13.0 mm
